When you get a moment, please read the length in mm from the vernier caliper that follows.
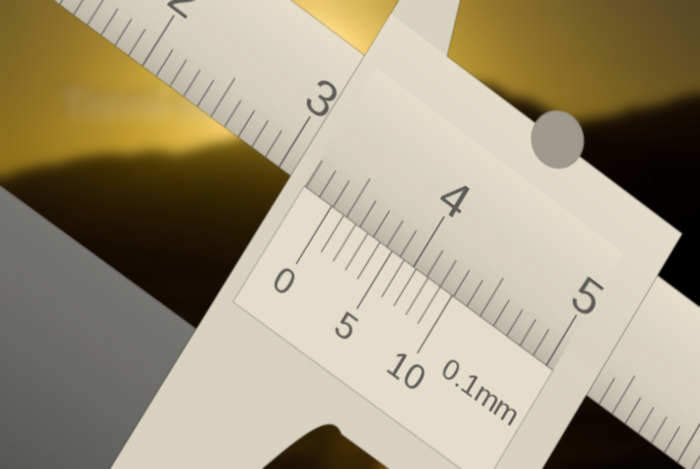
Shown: 33.9 mm
